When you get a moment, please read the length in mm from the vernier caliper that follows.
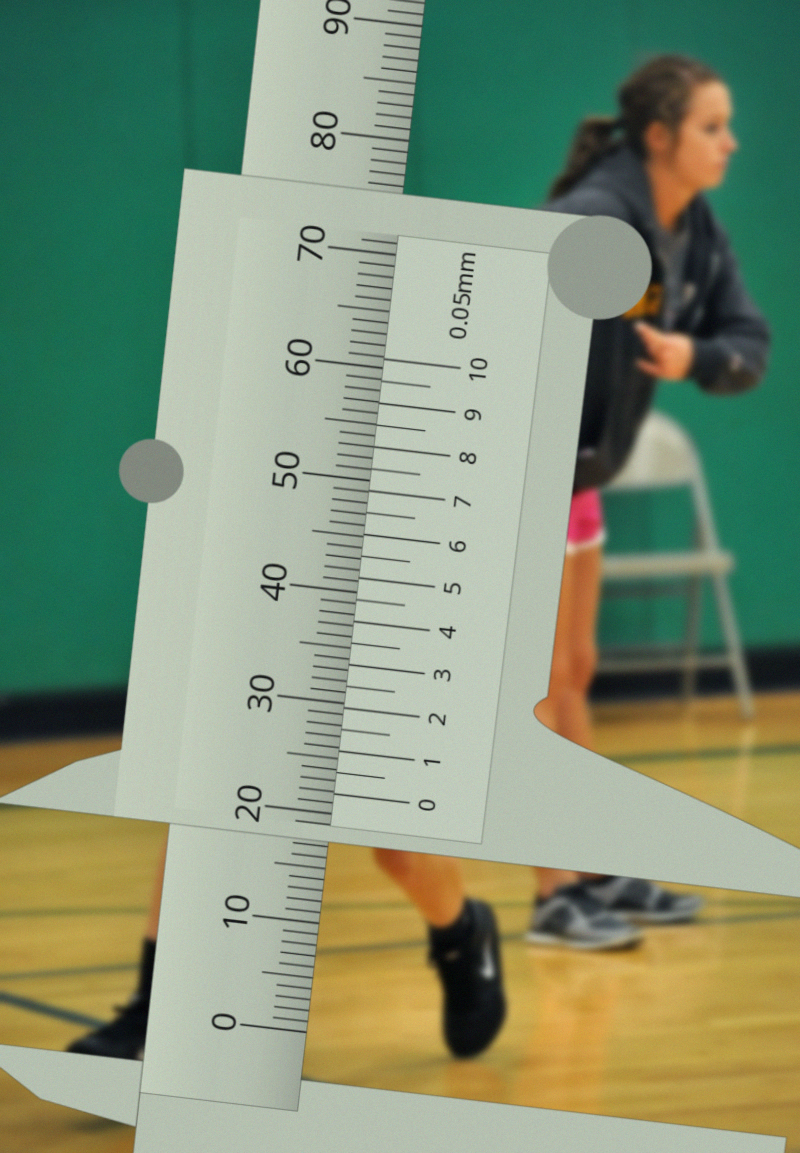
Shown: 21.8 mm
